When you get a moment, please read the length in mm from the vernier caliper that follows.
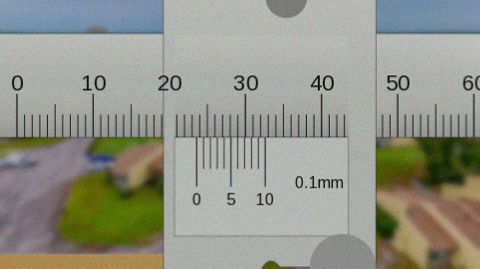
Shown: 23.6 mm
